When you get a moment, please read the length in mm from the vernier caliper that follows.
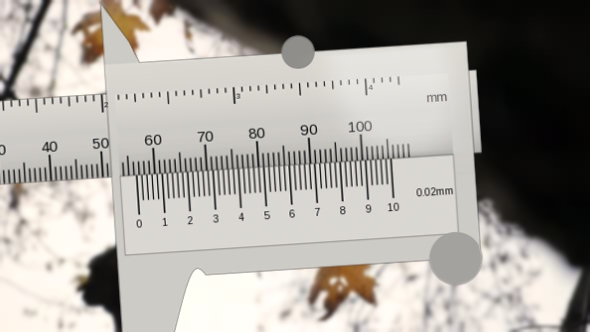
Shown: 56.5 mm
